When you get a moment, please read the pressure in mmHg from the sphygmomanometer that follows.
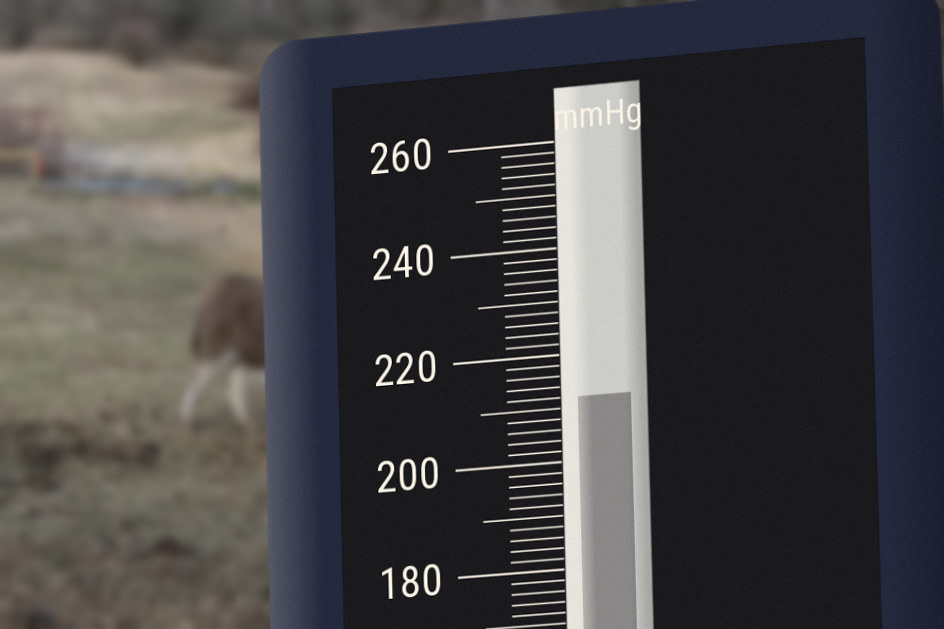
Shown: 212 mmHg
